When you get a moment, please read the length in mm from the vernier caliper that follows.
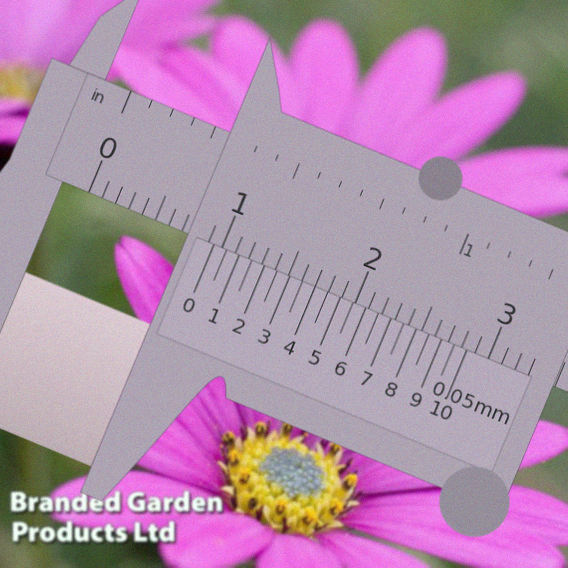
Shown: 9.4 mm
